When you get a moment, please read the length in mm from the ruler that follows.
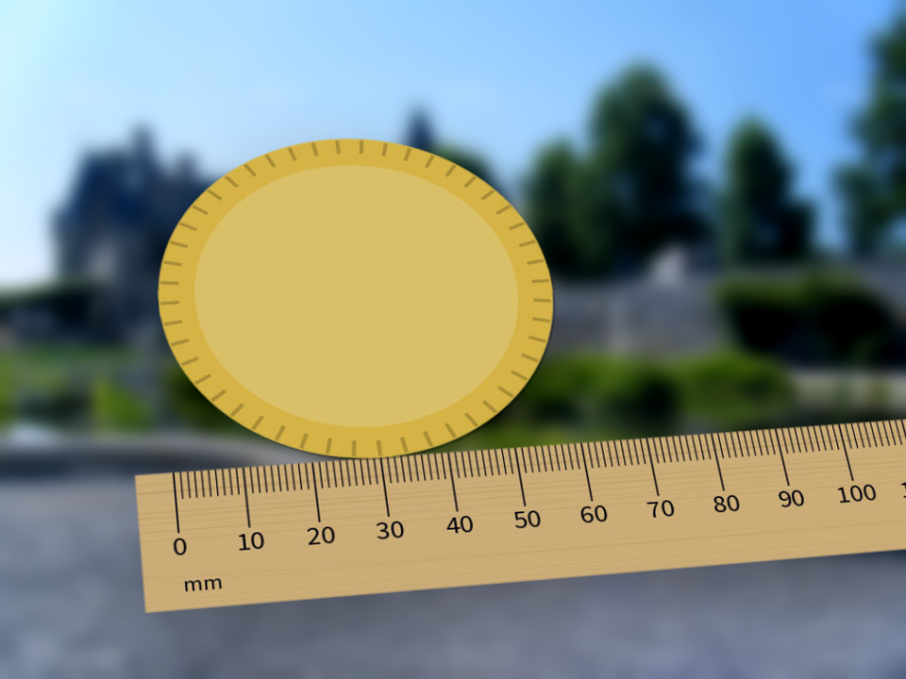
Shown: 60 mm
